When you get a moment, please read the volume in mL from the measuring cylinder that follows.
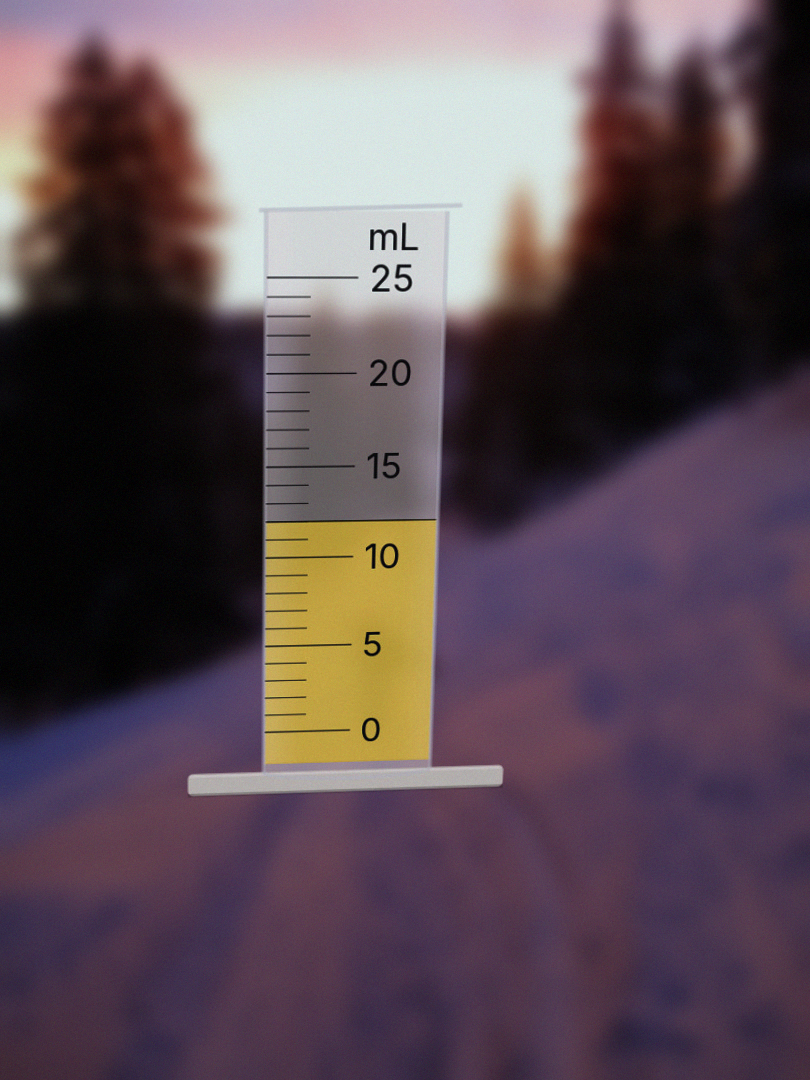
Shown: 12 mL
